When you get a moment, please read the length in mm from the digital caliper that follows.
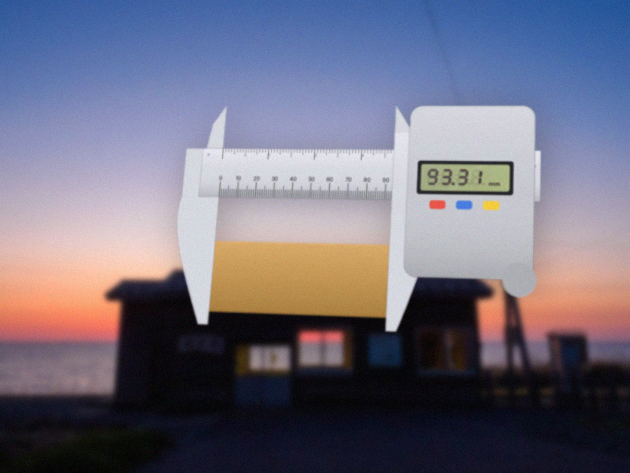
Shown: 93.31 mm
